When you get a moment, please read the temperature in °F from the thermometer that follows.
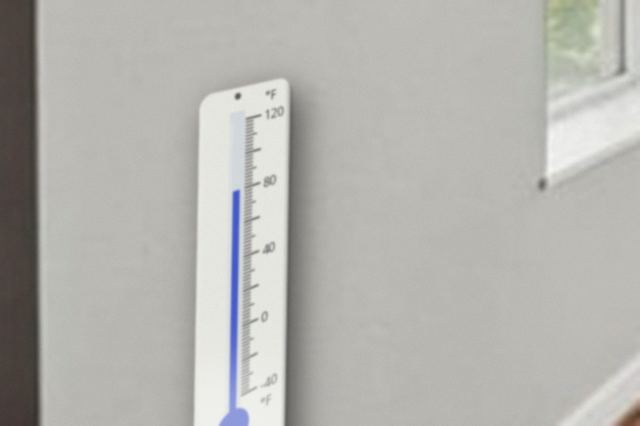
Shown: 80 °F
